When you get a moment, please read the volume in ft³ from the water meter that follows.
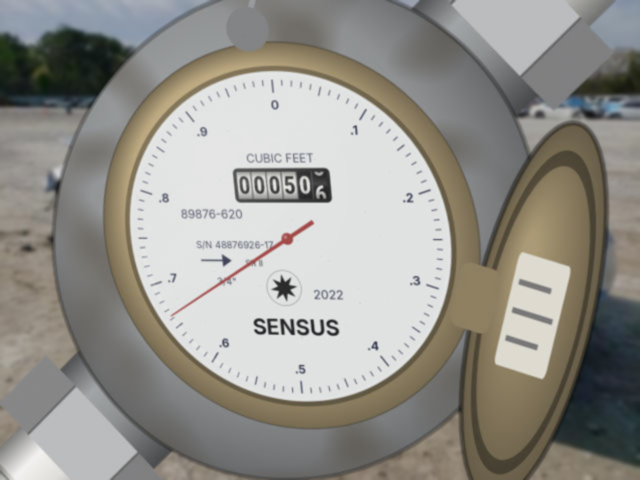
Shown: 505.66 ft³
